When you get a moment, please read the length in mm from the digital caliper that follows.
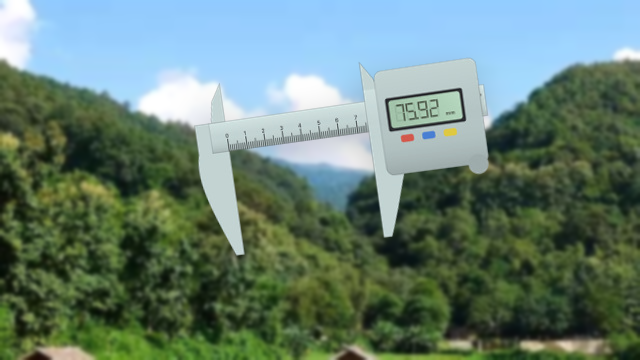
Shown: 75.92 mm
